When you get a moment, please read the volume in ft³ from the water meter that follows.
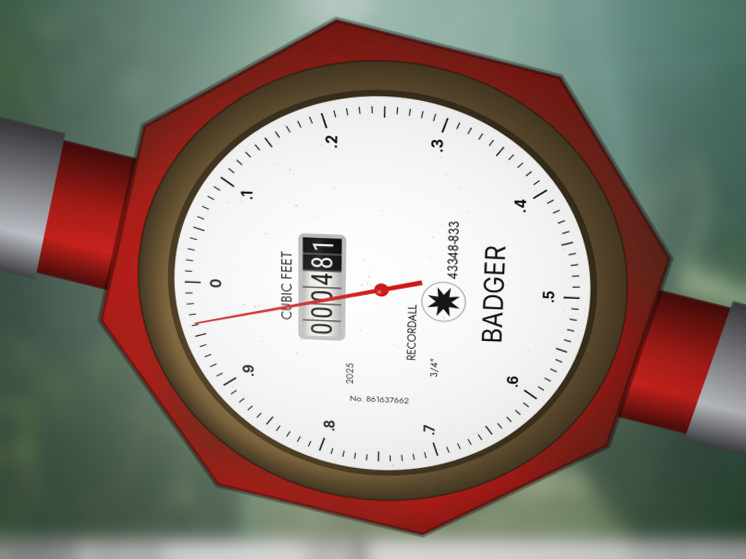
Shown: 480.96 ft³
